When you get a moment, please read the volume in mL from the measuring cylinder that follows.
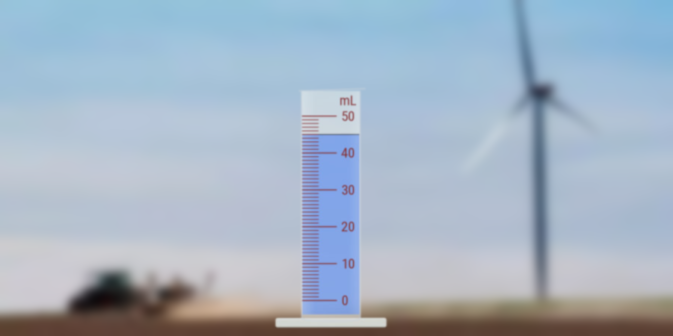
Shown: 45 mL
